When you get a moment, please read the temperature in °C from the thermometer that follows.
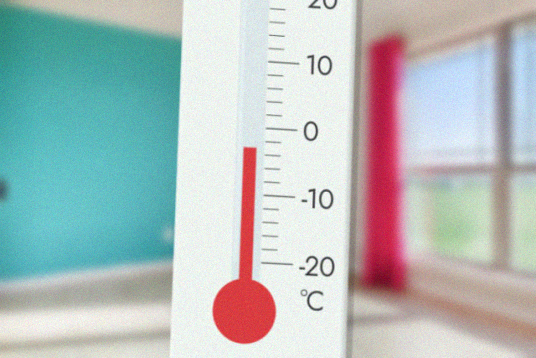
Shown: -3 °C
